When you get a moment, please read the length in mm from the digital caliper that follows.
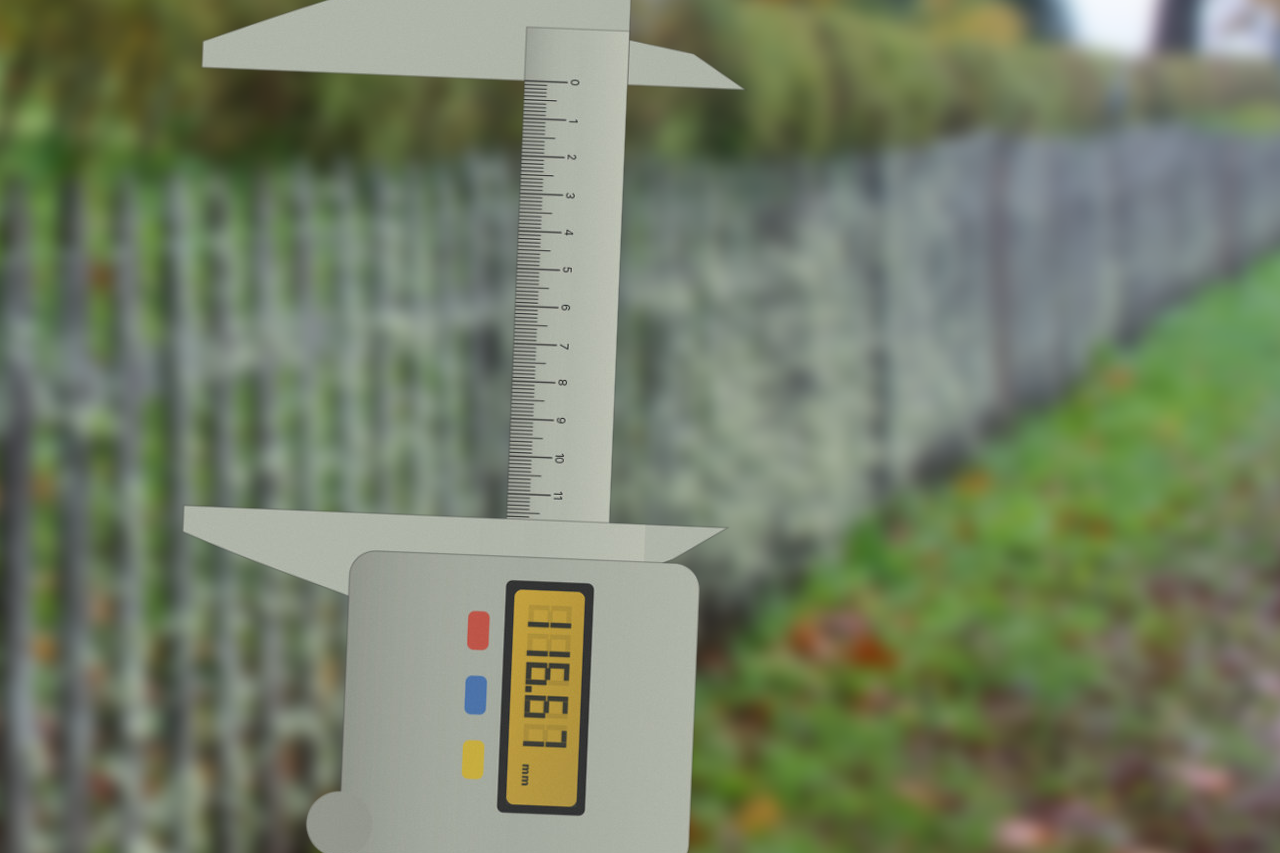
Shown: 116.67 mm
